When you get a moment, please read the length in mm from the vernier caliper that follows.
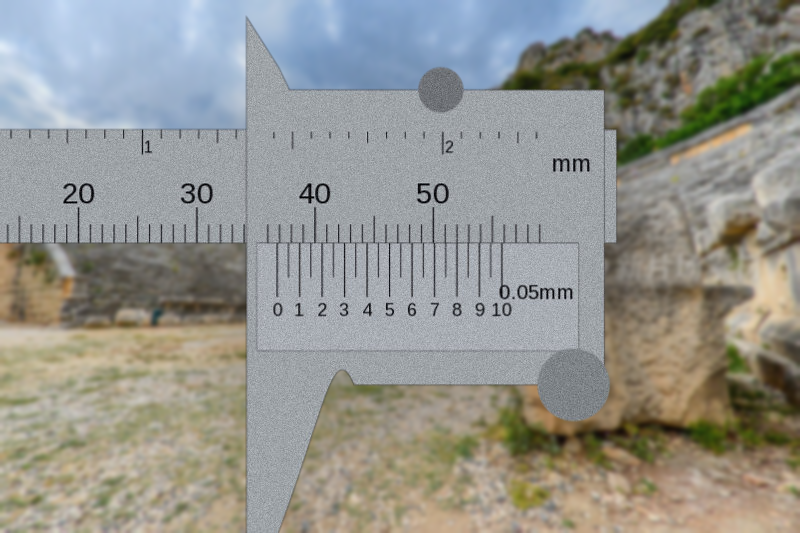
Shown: 36.8 mm
